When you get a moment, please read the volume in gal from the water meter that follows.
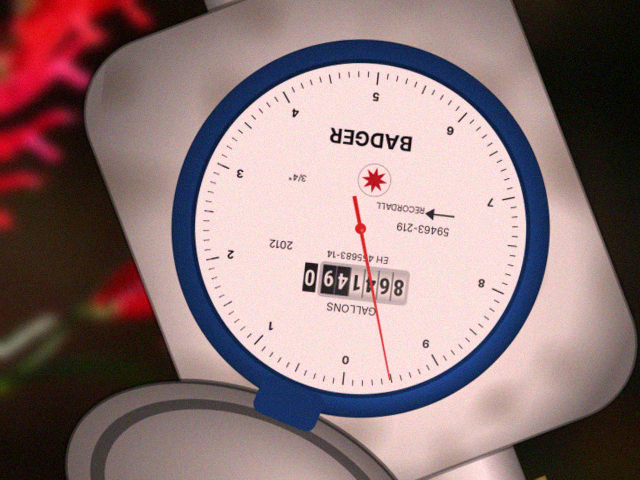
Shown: 8641489.5 gal
